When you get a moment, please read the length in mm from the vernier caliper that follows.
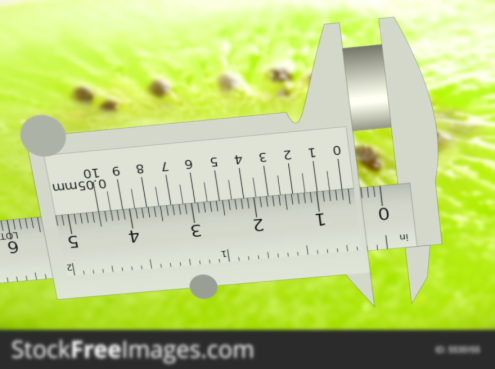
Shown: 6.0 mm
